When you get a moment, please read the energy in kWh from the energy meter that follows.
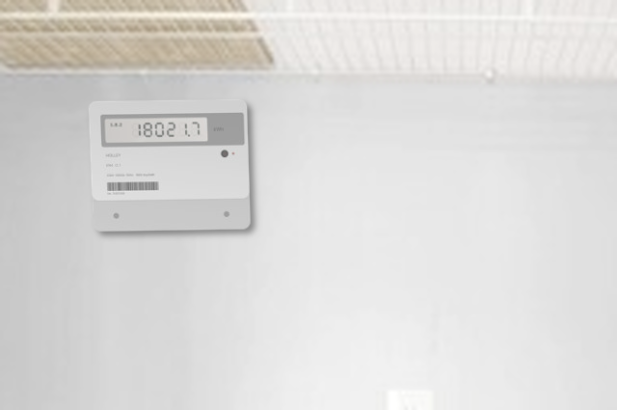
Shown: 18021.7 kWh
